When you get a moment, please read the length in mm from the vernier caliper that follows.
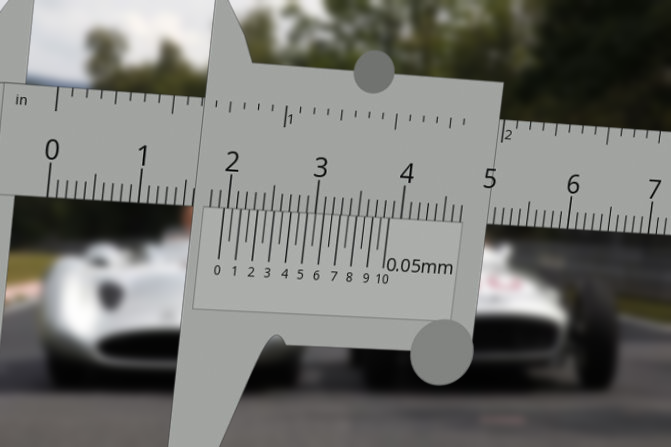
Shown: 19.6 mm
